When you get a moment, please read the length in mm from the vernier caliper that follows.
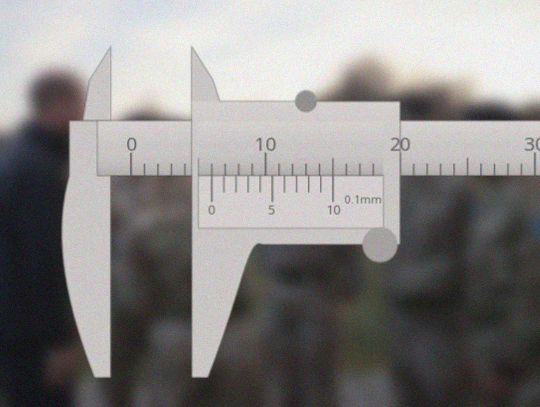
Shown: 6.0 mm
